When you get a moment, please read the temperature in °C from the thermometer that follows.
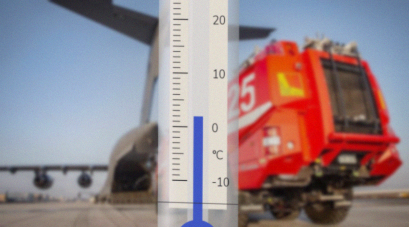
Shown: 2 °C
